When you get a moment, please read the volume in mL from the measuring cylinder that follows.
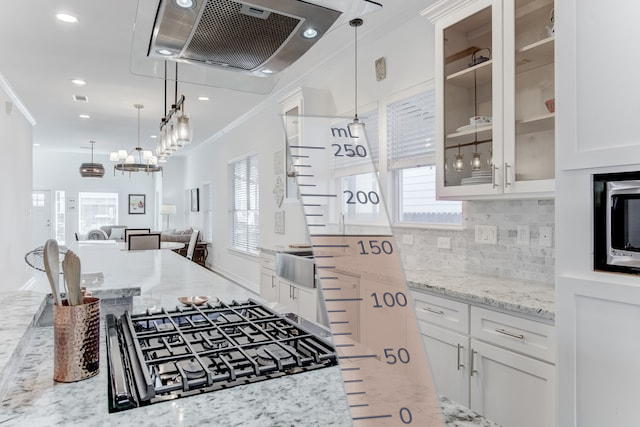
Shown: 160 mL
